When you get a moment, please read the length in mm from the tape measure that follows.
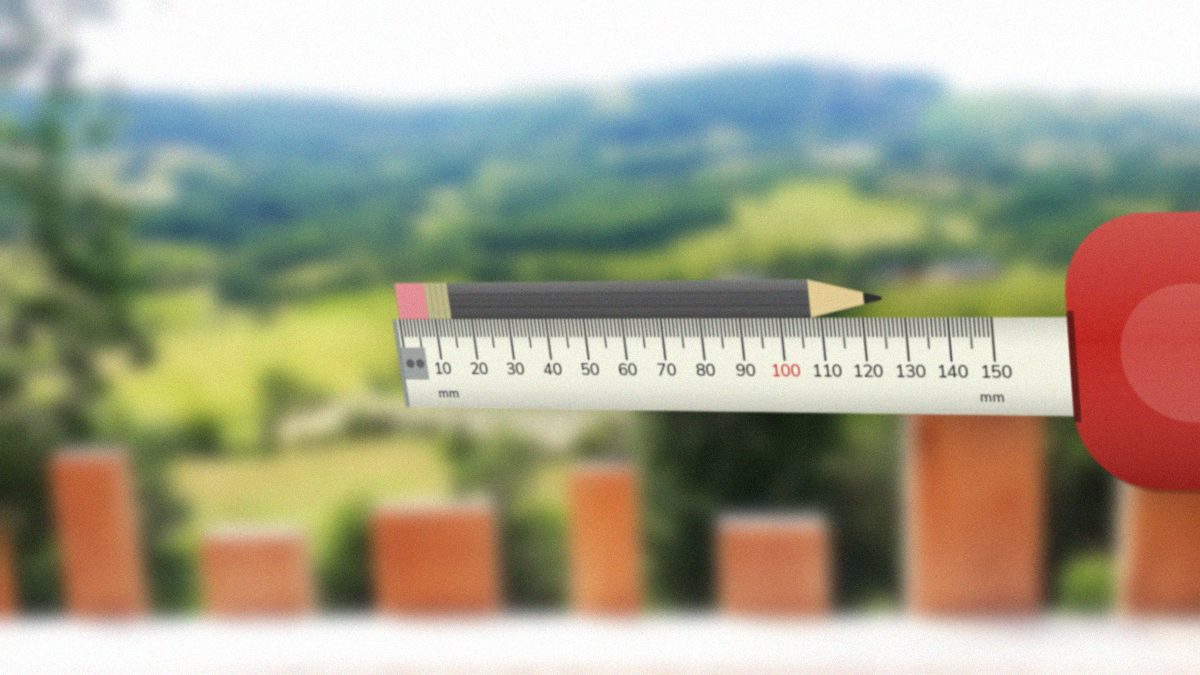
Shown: 125 mm
